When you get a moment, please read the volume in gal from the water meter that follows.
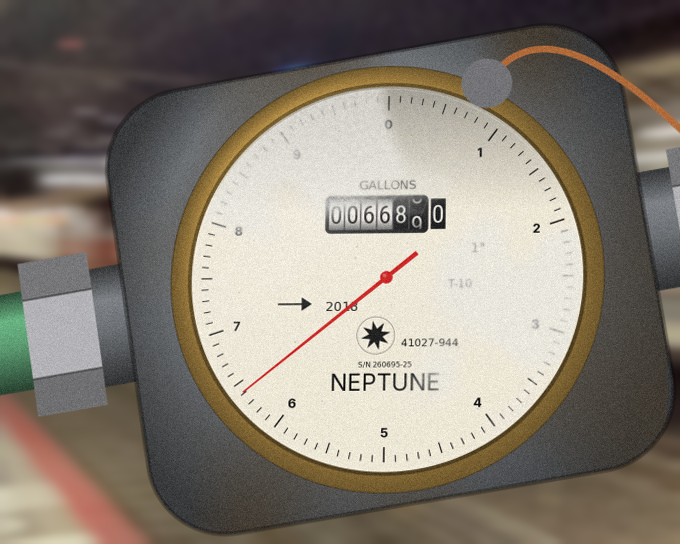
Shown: 66886.4 gal
